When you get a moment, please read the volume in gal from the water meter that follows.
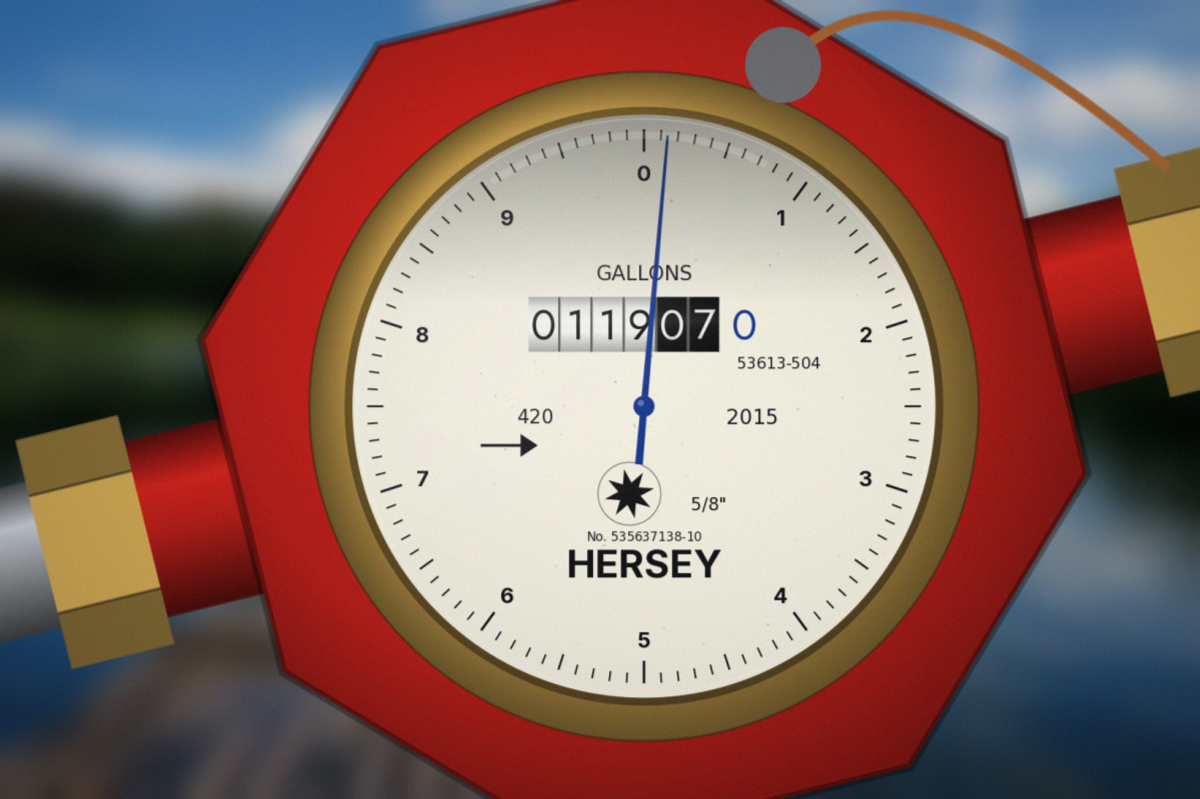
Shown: 119070.1 gal
